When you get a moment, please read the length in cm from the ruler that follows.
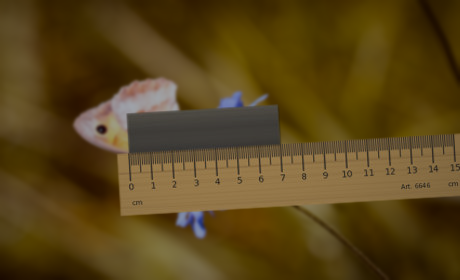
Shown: 7 cm
